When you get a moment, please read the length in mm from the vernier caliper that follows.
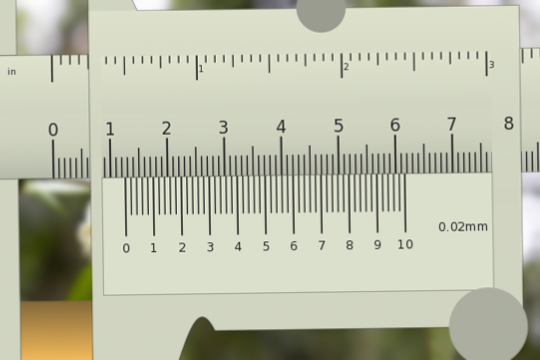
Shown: 12.6 mm
